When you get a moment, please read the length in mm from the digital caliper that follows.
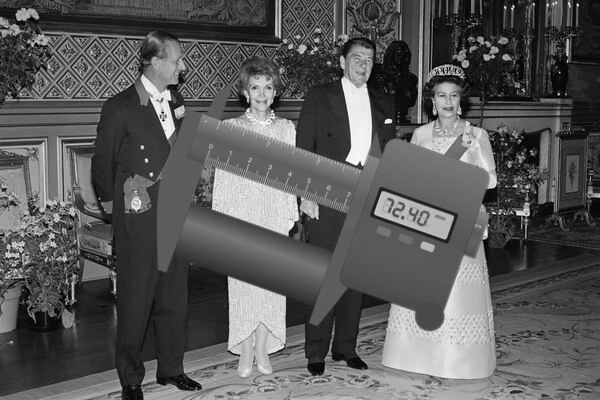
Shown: 72.40 mm
